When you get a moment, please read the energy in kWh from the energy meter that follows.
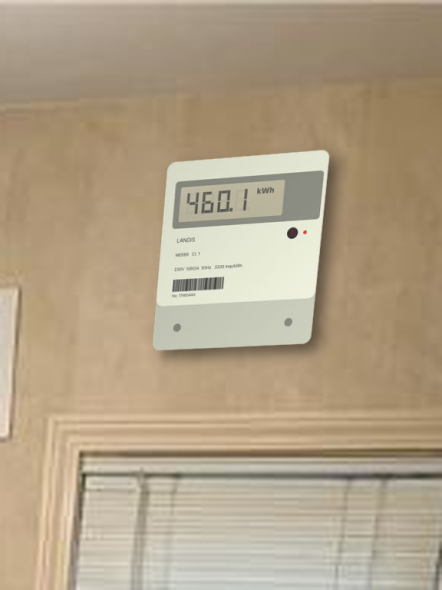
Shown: 460.1 kWh
